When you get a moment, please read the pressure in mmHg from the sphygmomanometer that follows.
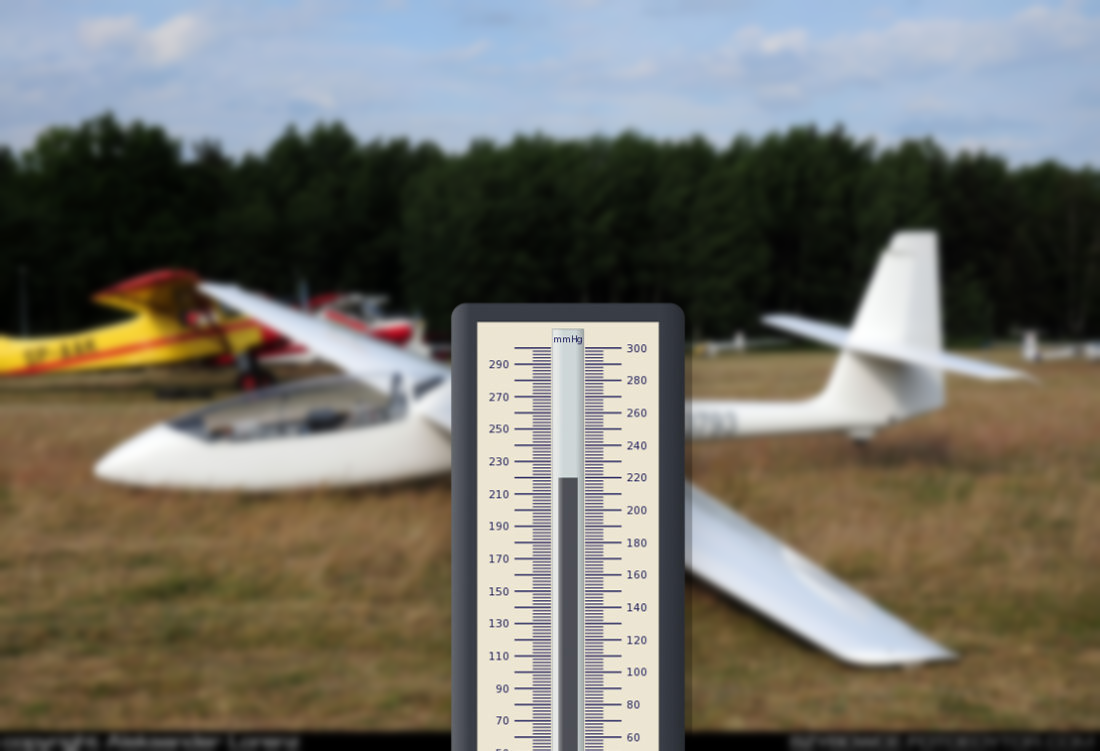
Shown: 220 mmHg
